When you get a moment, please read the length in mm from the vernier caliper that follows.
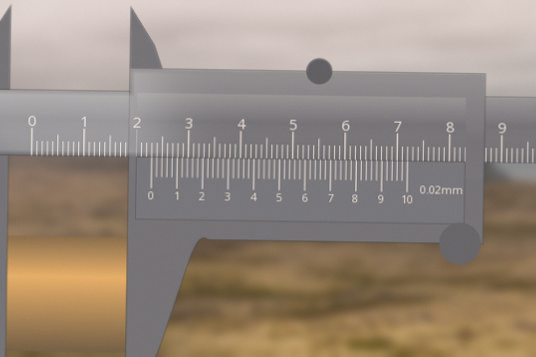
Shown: 23.0 mm
